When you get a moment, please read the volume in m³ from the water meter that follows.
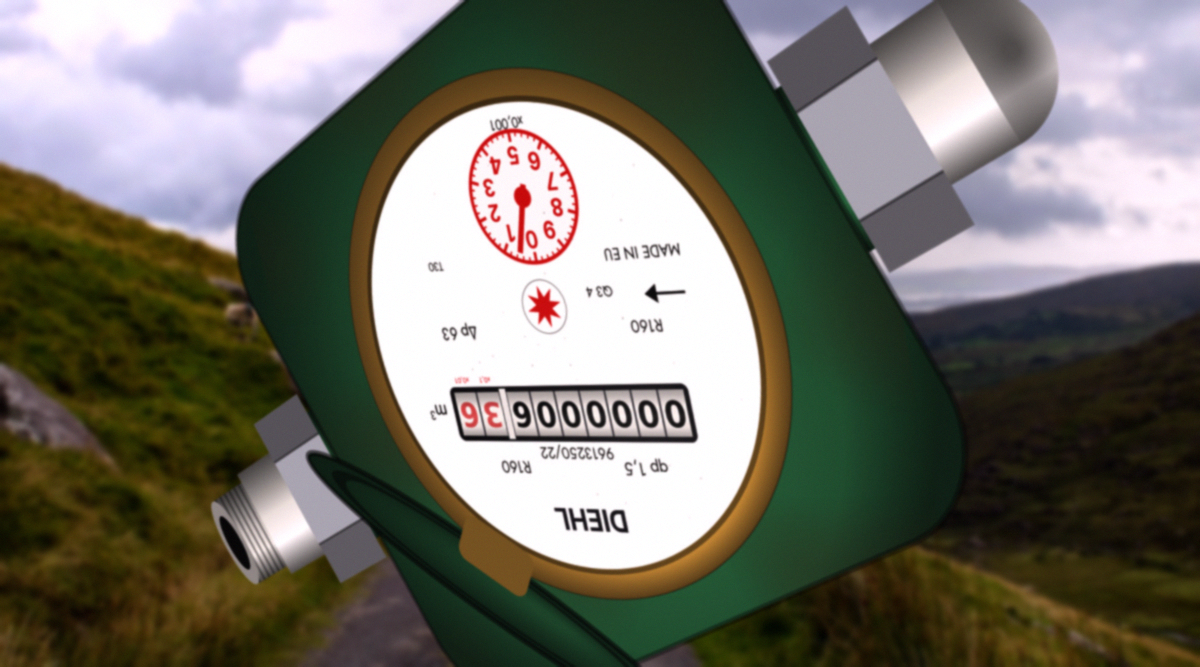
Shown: 6.360 m³
